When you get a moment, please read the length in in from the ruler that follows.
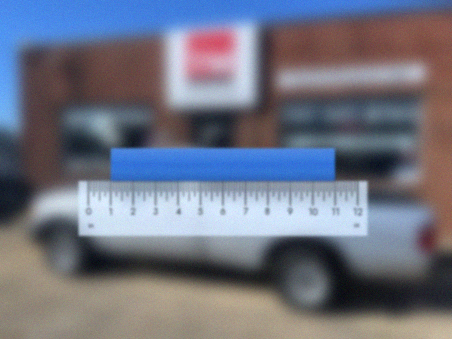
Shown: 10 in
